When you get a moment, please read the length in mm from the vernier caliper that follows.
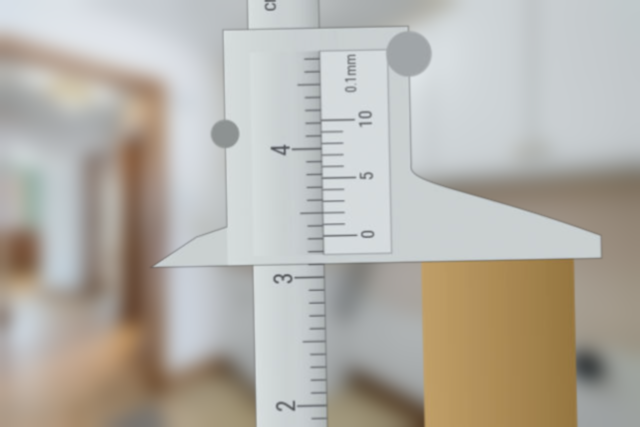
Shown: 33.2 mm
